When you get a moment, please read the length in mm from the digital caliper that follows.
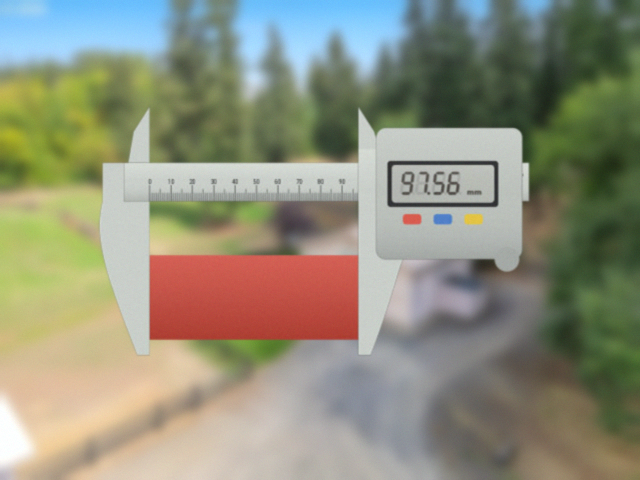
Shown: 97.56 mm
